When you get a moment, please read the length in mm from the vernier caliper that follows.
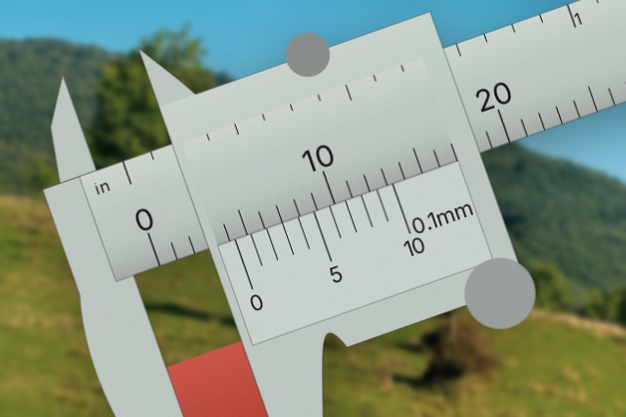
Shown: 4.3 mm
